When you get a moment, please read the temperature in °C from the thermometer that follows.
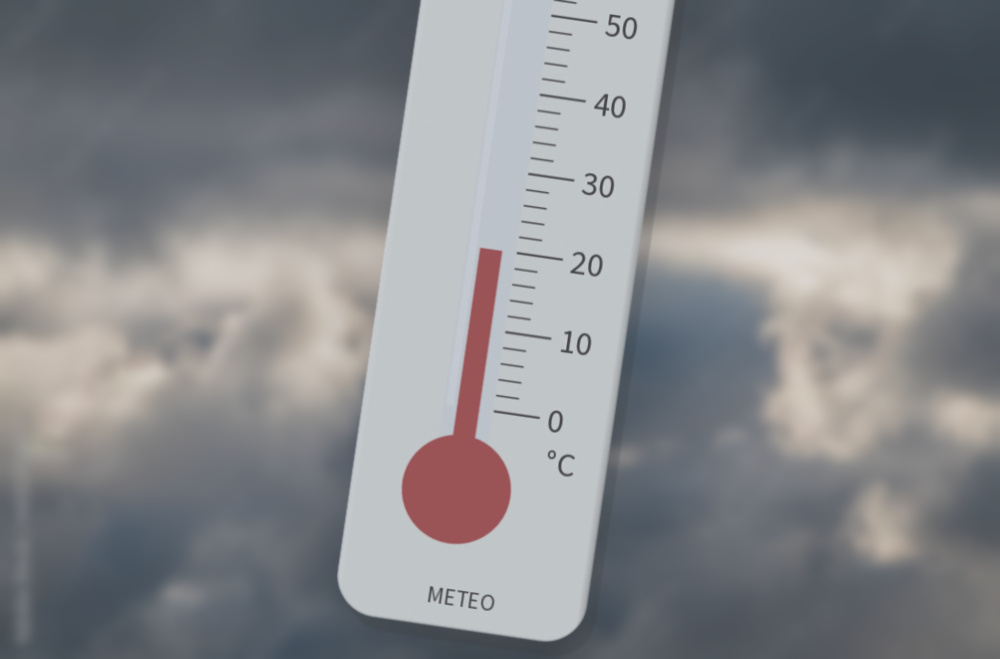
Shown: 20 °C
